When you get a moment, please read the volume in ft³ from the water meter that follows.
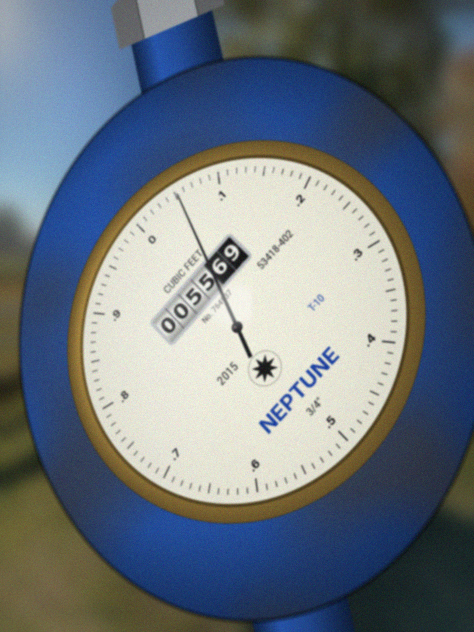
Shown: 5569.05 ft³
